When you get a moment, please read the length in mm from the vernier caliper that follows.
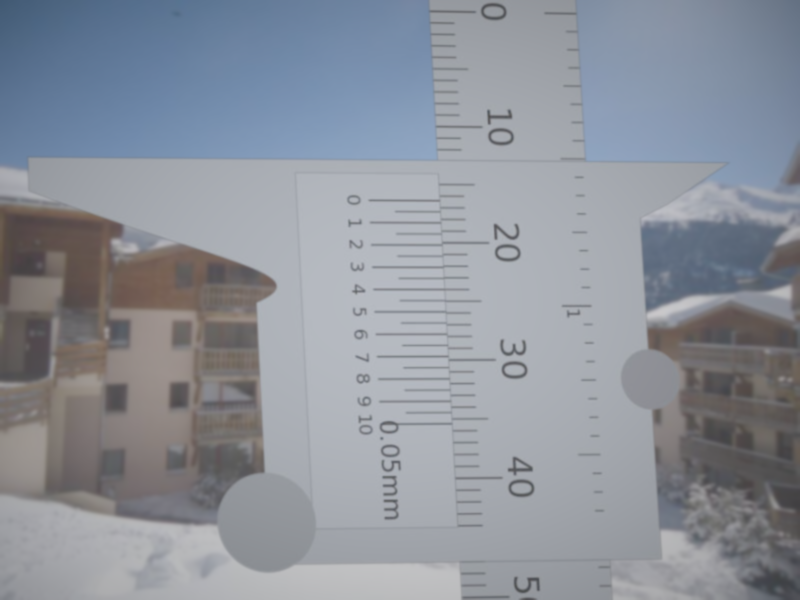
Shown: 16.4 mm
